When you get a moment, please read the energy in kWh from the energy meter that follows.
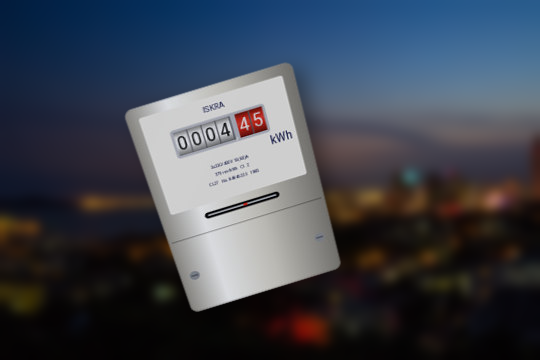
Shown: 4.45 kWh
